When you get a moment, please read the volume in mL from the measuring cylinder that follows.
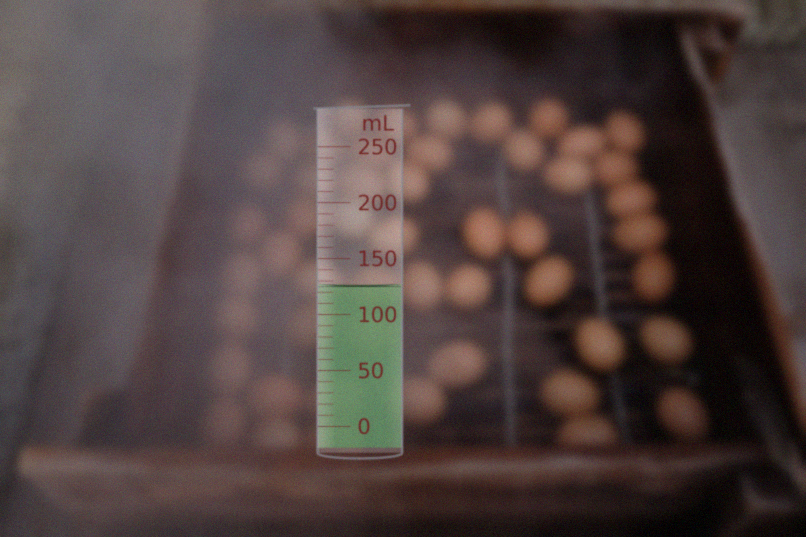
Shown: 125 mL
